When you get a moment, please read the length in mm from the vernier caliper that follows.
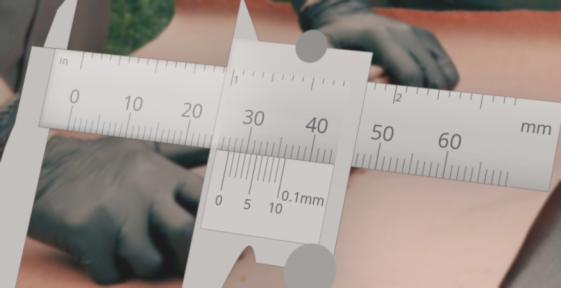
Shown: 27.2 mm
